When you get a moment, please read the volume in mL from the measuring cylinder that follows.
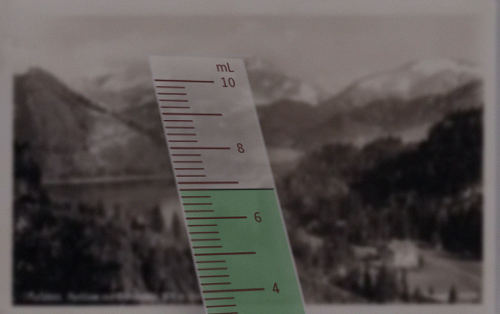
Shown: 6.8 mL
